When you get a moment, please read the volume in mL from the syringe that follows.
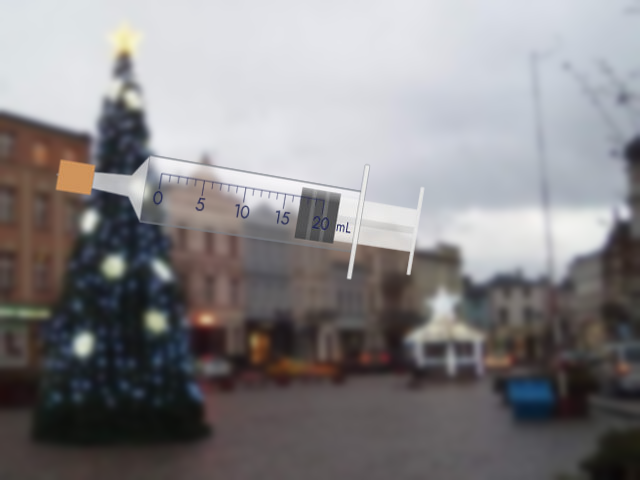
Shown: 17 mL
